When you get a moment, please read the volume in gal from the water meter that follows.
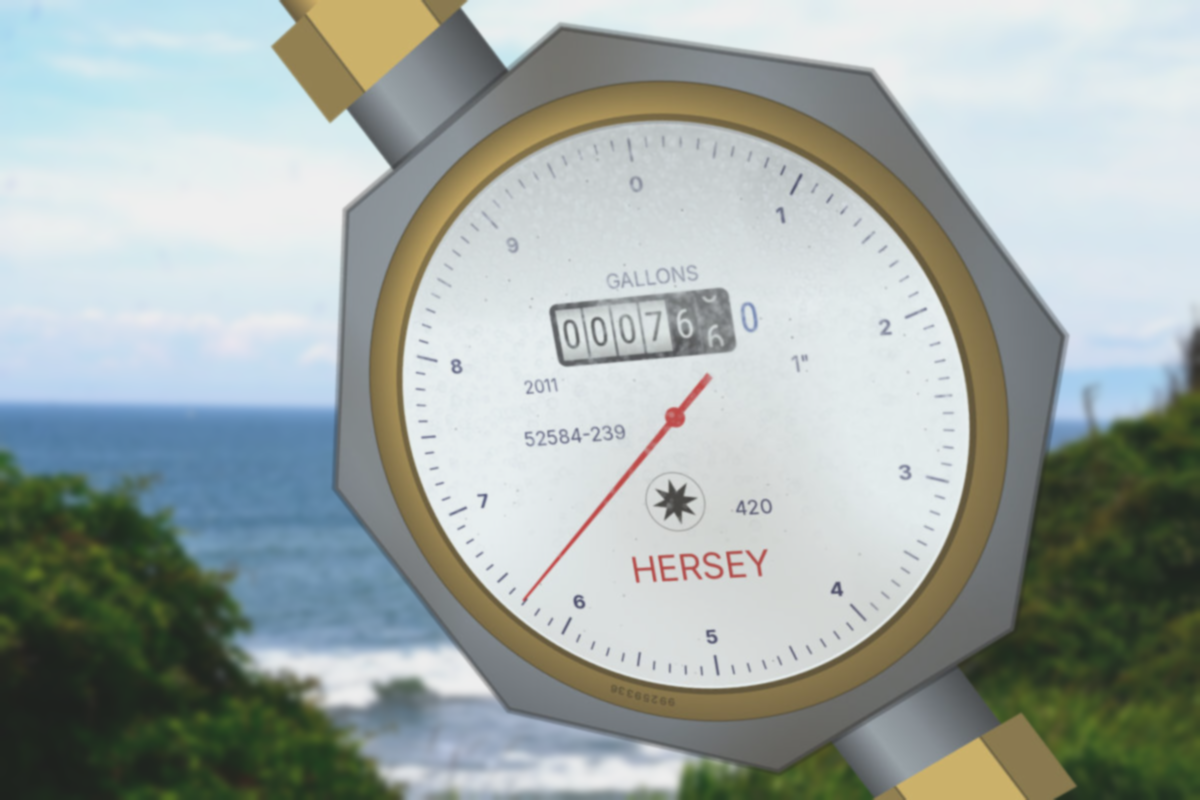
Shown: 7656.3 gal
